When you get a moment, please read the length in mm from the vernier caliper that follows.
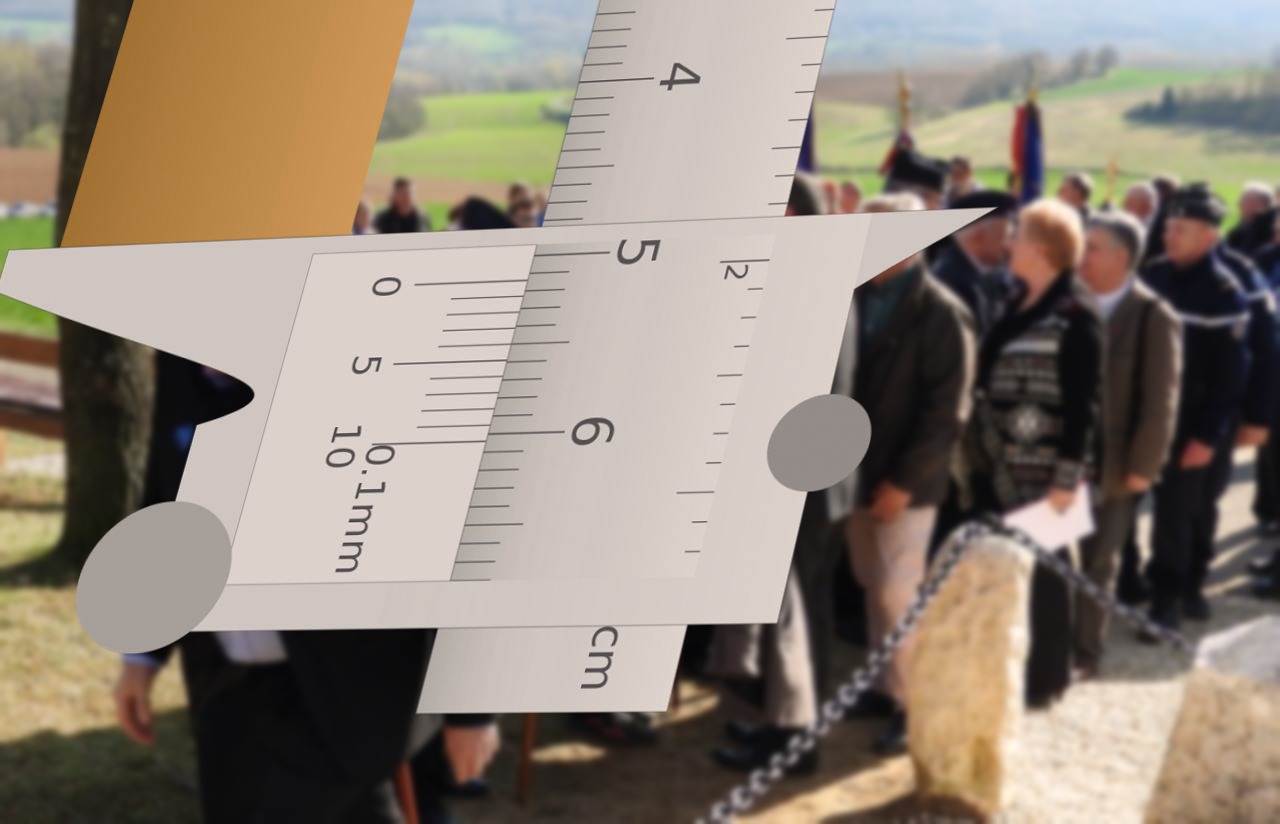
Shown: 51.4 mm
